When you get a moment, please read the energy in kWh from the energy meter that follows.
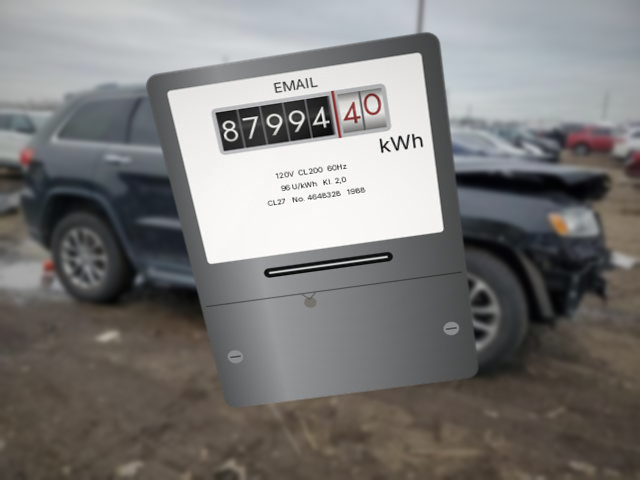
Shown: 87994.40 kWh
